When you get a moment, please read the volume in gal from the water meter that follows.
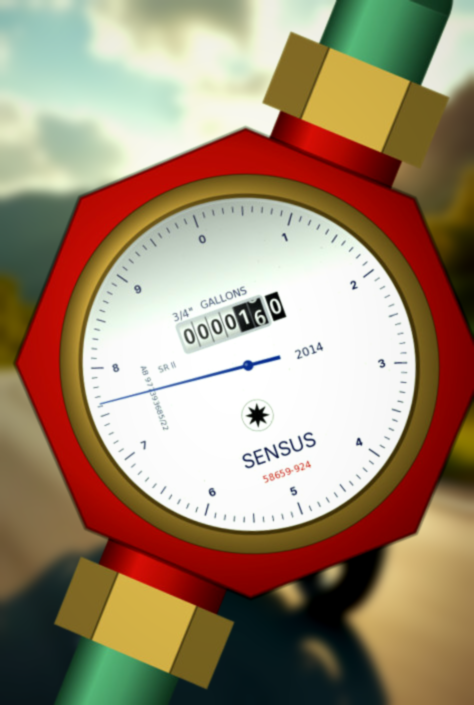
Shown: 157.6 gal
